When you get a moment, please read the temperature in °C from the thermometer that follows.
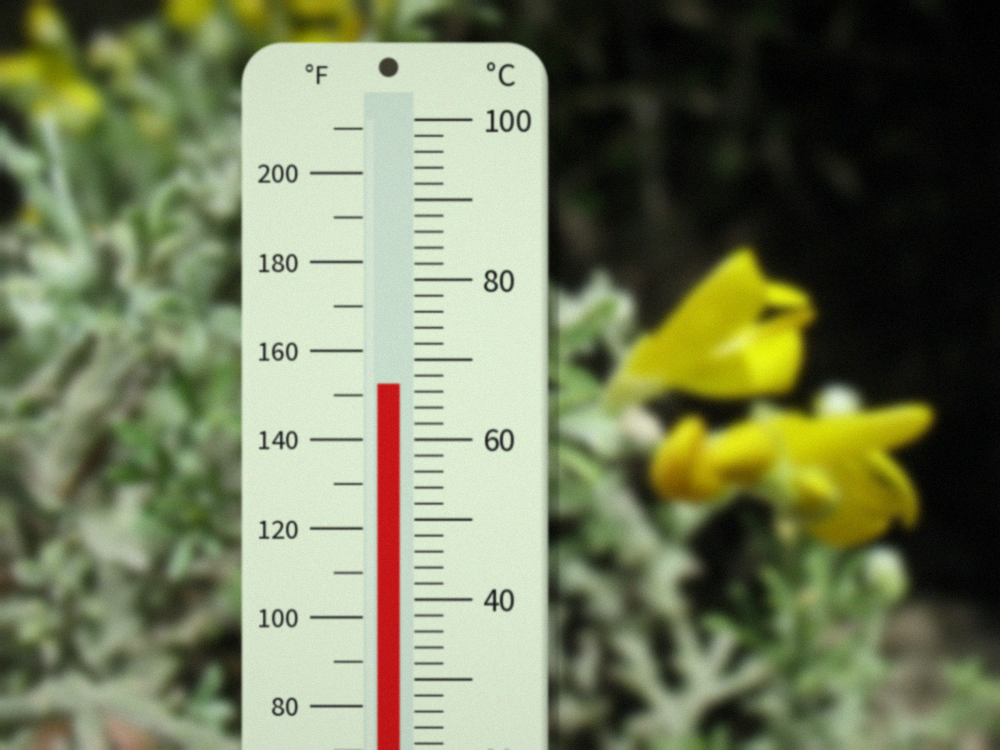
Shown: 67 °C
